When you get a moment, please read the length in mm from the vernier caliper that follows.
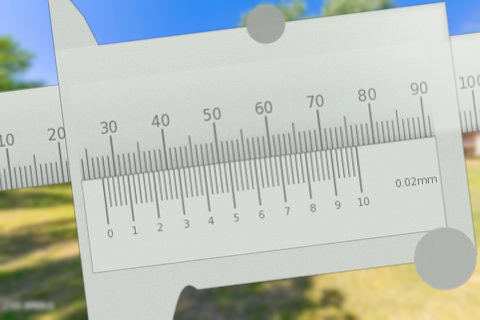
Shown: 27.5 mm
